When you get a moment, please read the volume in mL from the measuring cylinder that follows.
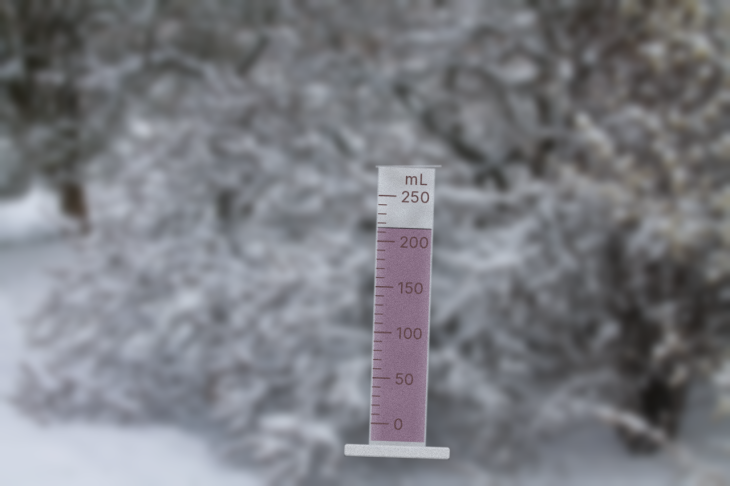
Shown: 215 mL
